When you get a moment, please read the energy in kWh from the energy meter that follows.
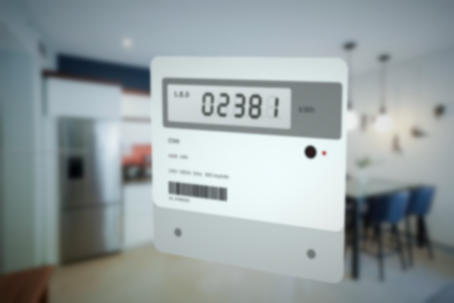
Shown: 2381 kWh
